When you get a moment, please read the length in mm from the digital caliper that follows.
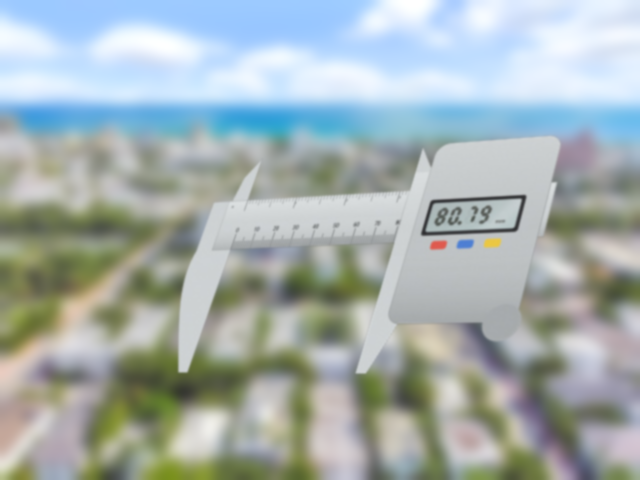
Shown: 80.79 mm
